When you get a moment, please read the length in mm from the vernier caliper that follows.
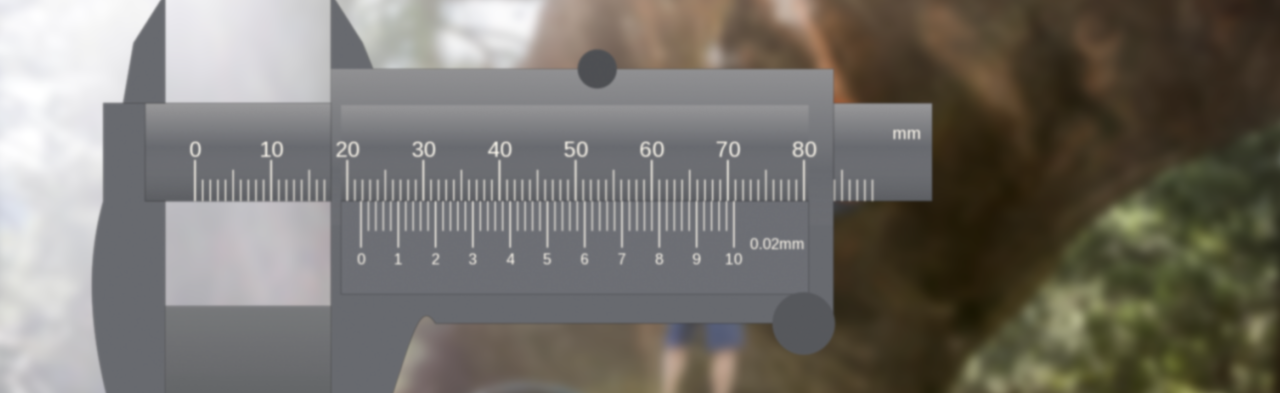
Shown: 21.8 mm
